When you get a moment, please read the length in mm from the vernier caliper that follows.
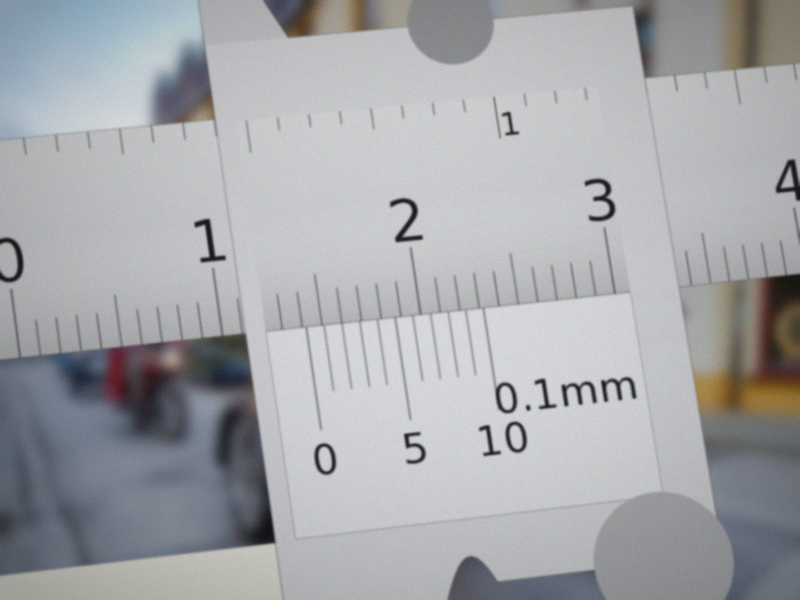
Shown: 14.2 mm
